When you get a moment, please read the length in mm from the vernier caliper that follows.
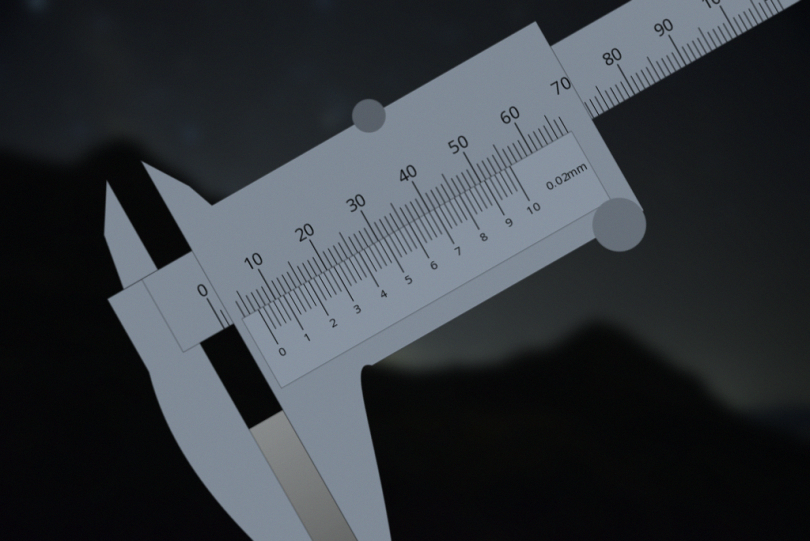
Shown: 6.6 mm
